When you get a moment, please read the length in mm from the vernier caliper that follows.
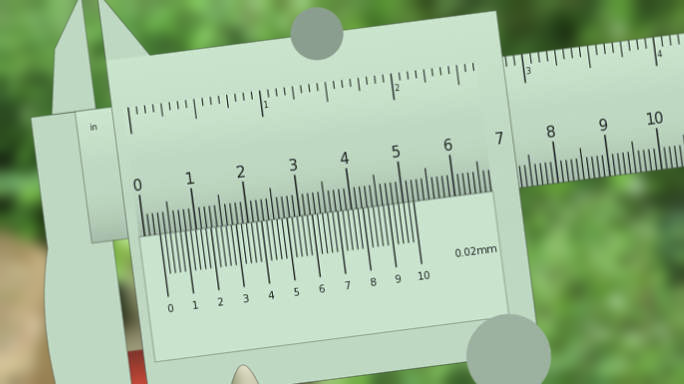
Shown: 3.0 mm
